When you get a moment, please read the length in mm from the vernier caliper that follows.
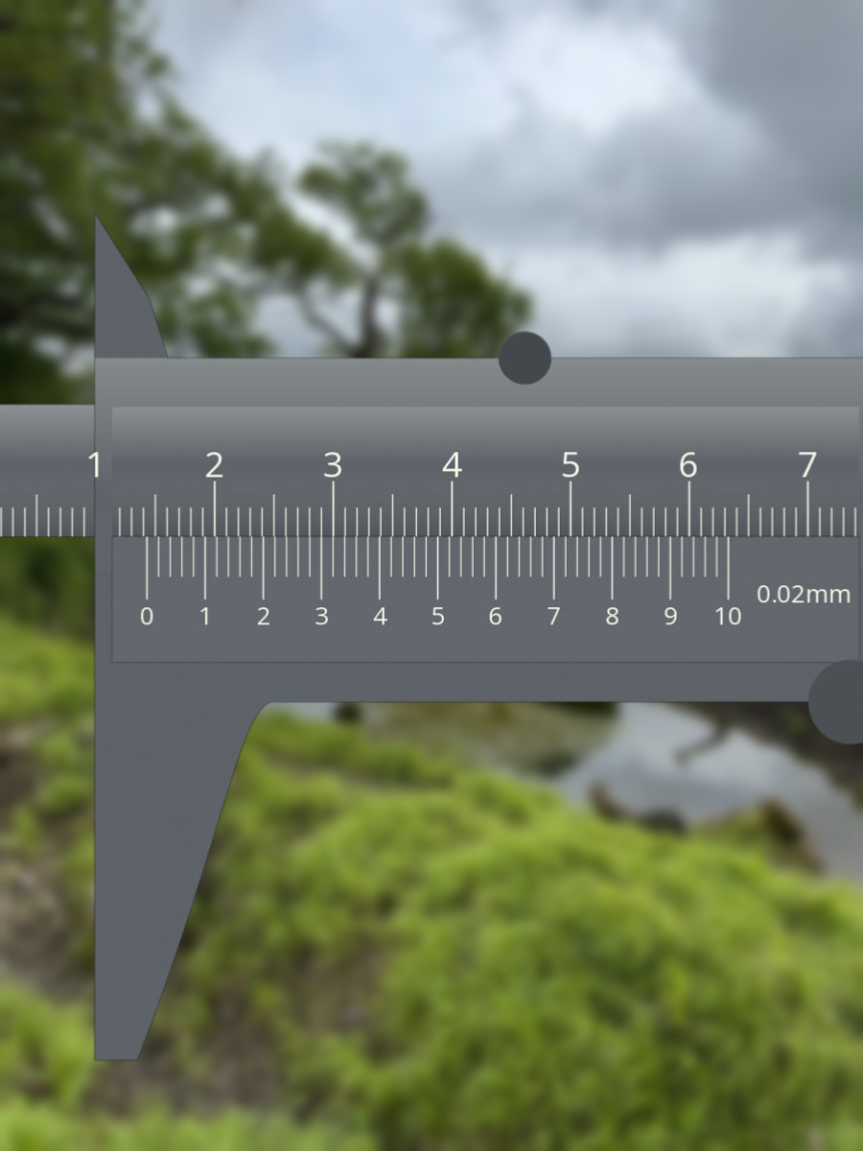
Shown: 14.3 mm
